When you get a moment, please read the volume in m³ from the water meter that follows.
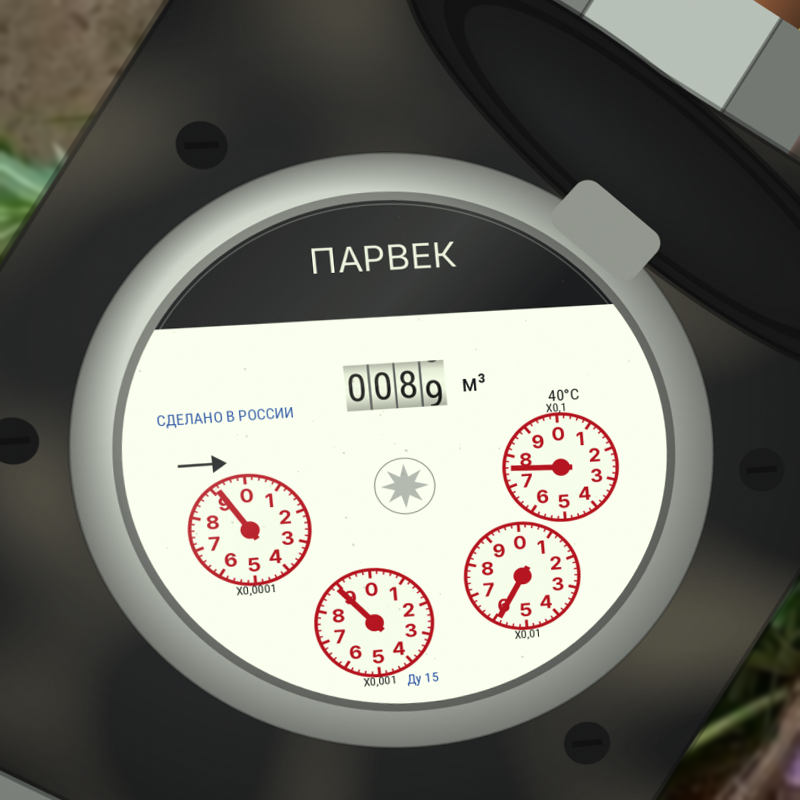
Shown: 88.7589 m³
